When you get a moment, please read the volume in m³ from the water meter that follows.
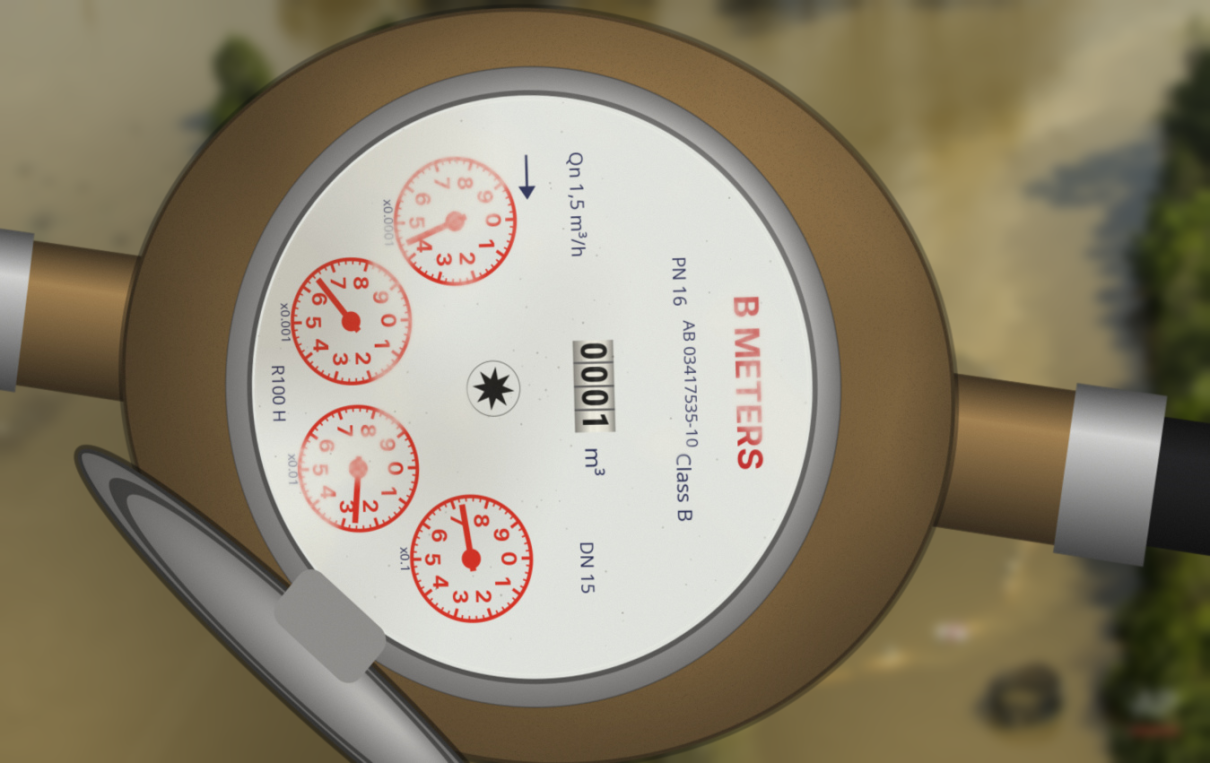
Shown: 1.7264 m³
